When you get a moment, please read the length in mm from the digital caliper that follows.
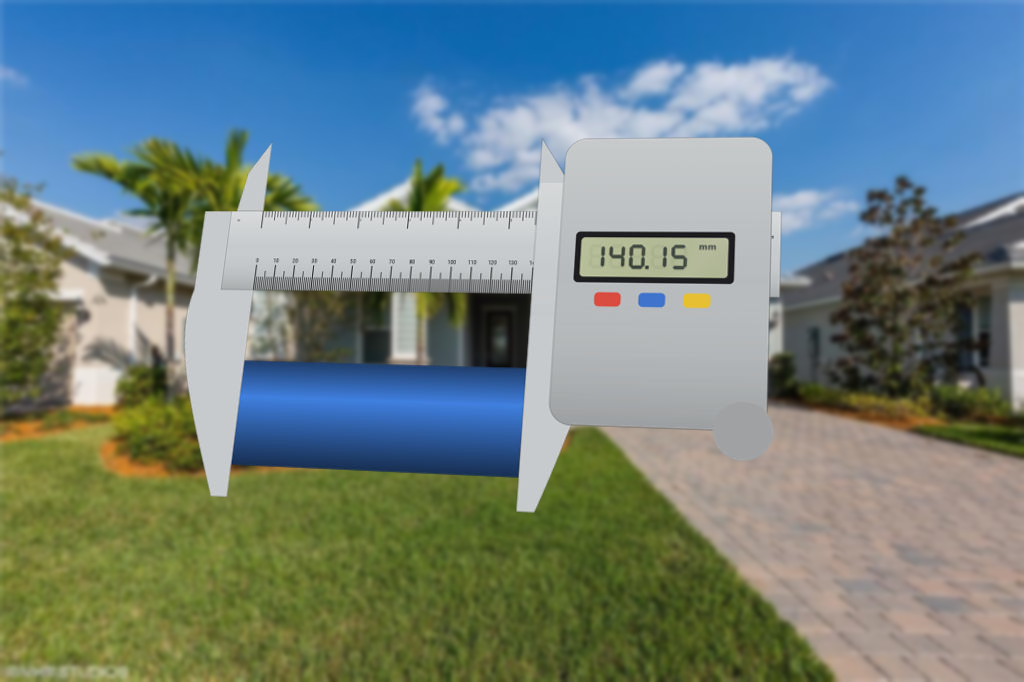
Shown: 140.15 mm
